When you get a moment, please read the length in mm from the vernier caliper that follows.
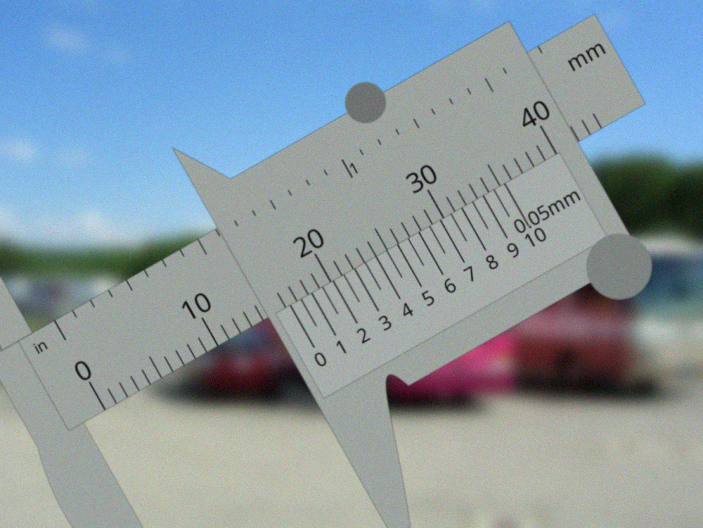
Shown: 16.4 mm
